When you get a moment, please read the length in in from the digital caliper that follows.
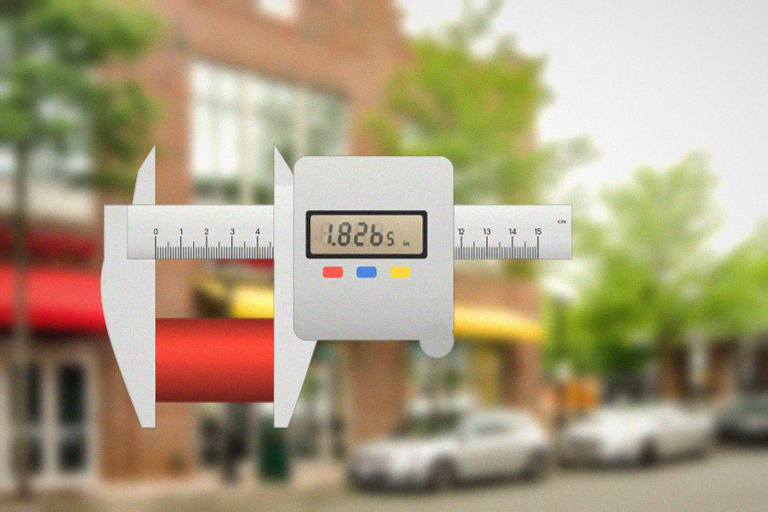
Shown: 1.8265 in
